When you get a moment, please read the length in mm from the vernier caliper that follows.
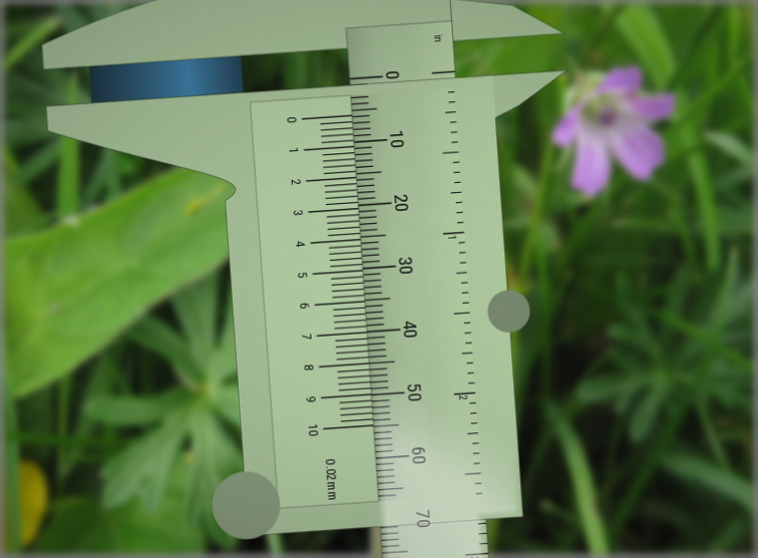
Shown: 5.8 mm
